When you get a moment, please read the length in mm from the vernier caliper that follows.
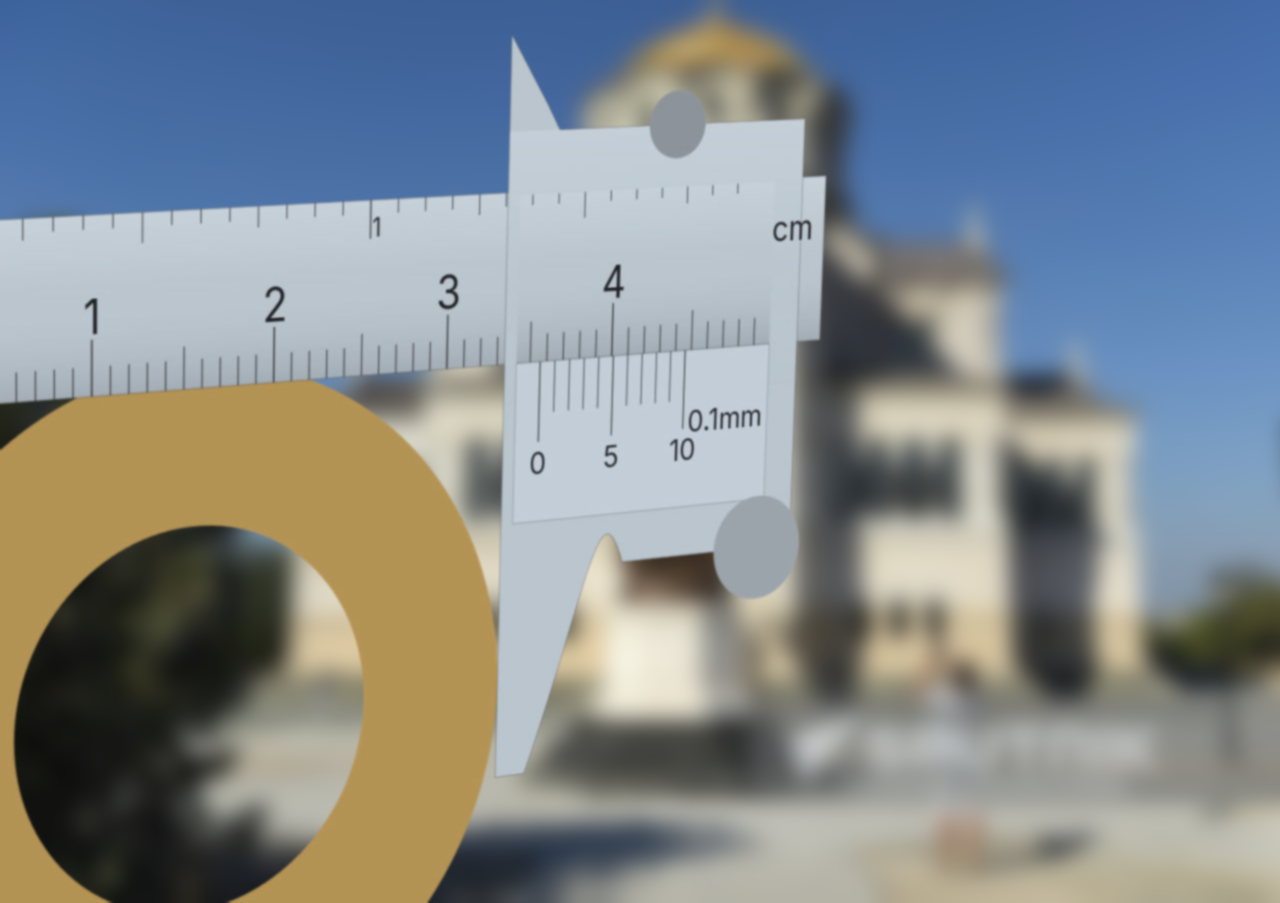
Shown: 35.6 mm
